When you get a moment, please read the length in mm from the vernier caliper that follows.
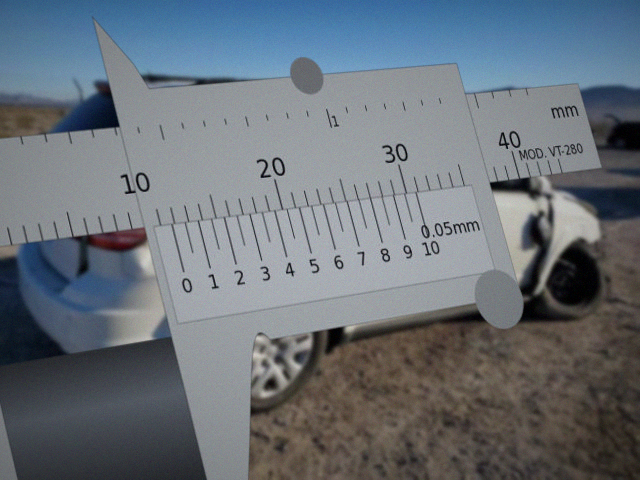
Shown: 11.8 mm
